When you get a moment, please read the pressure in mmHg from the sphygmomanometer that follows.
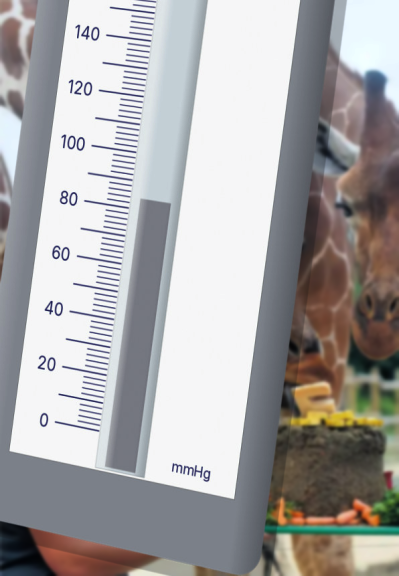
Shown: 84 mmHg
